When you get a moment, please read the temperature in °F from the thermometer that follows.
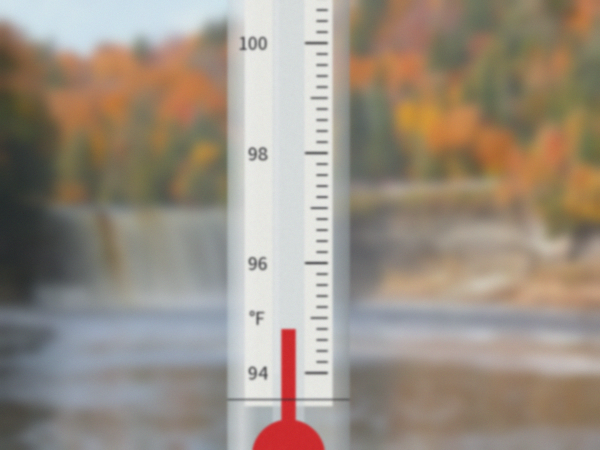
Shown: 94.8 °F
